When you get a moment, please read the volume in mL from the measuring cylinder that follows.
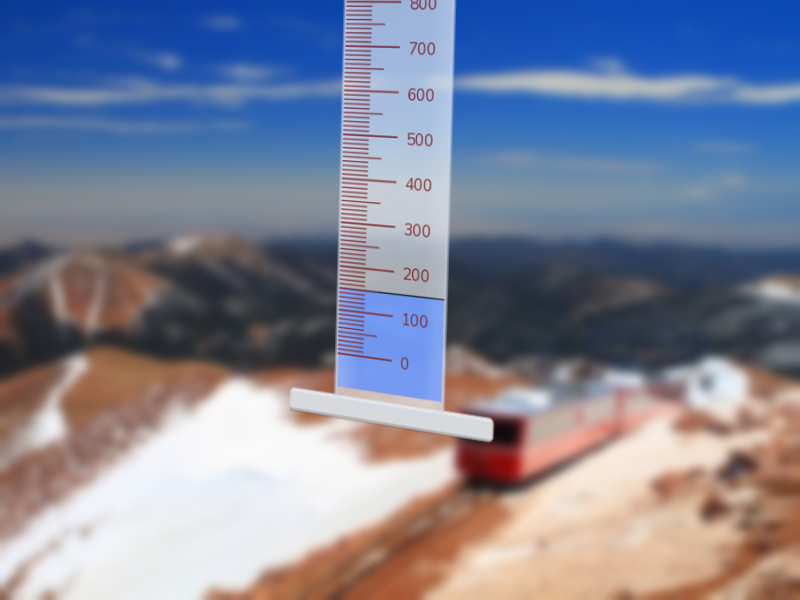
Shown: 150 mL
